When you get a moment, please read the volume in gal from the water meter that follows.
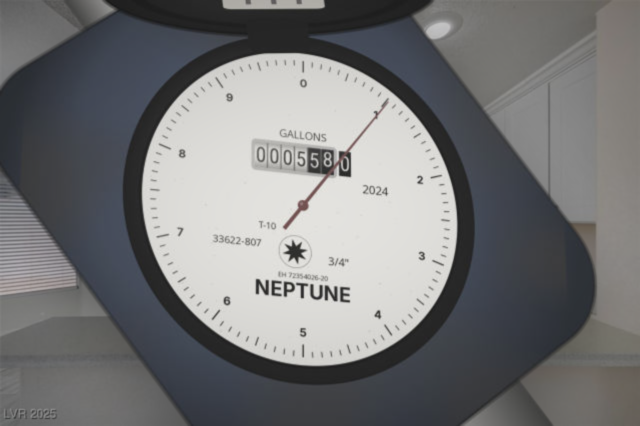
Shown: 5581.0 gal
